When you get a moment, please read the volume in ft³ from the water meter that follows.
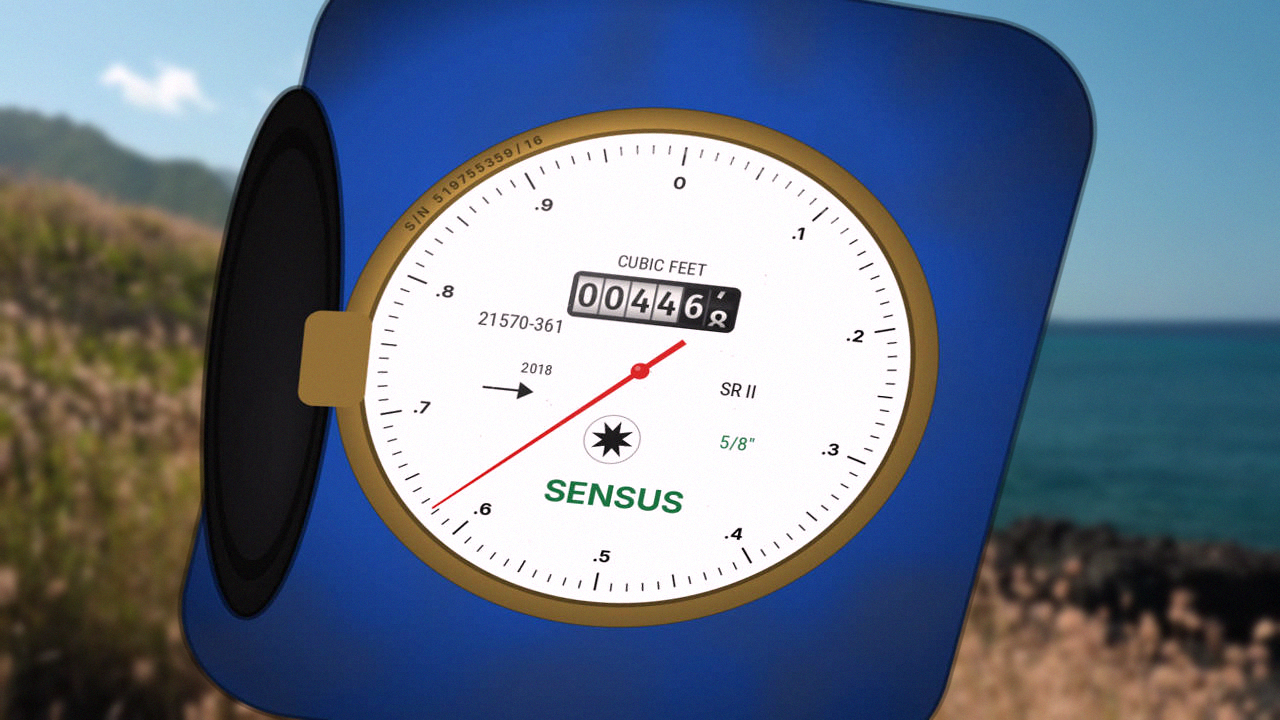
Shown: 4467.62 ft³
